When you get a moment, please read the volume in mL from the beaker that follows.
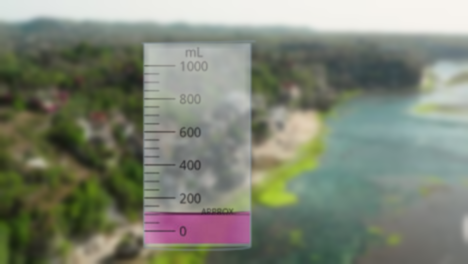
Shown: 100 mL
